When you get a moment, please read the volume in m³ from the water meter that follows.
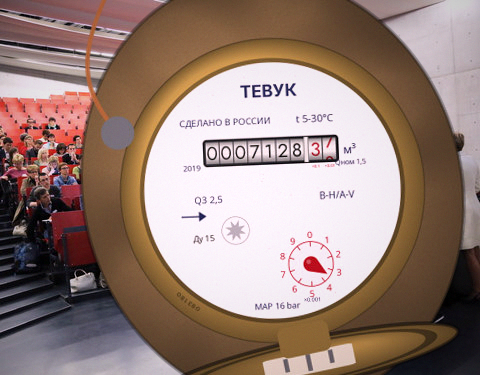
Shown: 7128.373 m³
